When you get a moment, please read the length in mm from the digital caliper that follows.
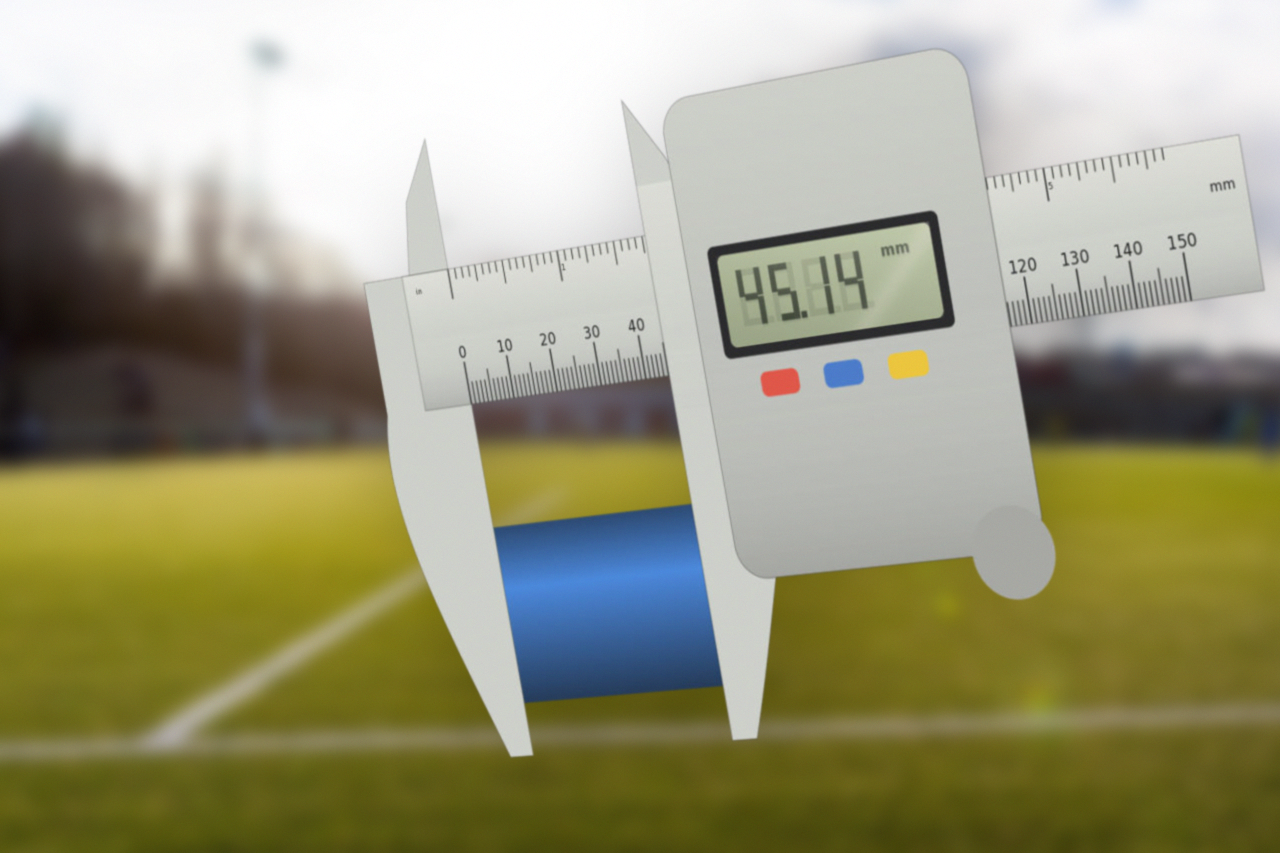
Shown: 45.14 mm
